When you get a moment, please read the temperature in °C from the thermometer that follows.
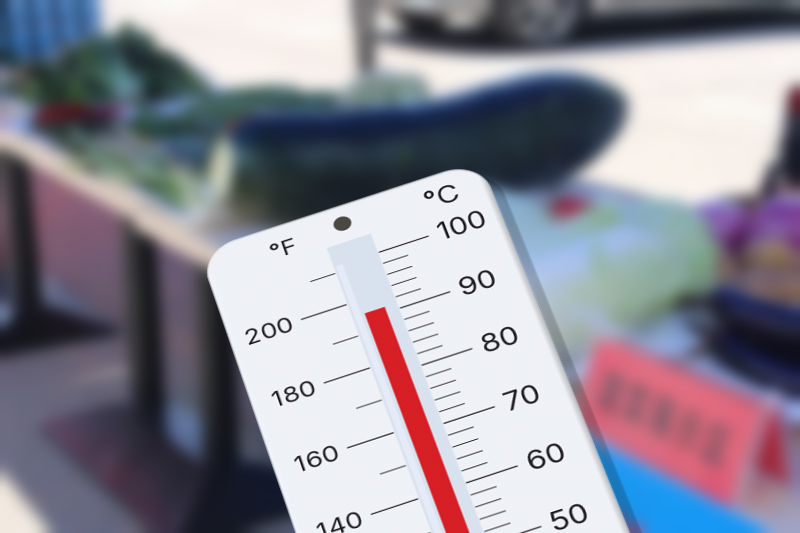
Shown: 91 °C
